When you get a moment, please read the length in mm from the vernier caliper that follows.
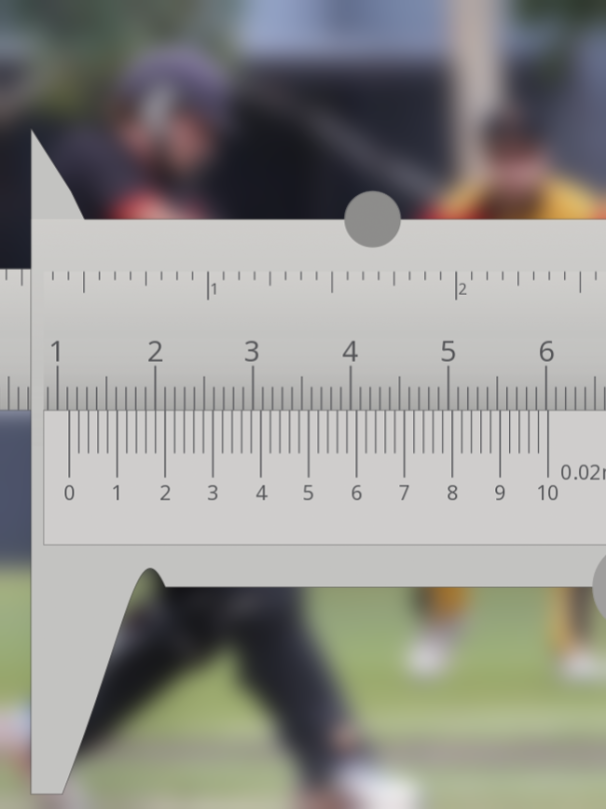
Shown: 11.2 mm
